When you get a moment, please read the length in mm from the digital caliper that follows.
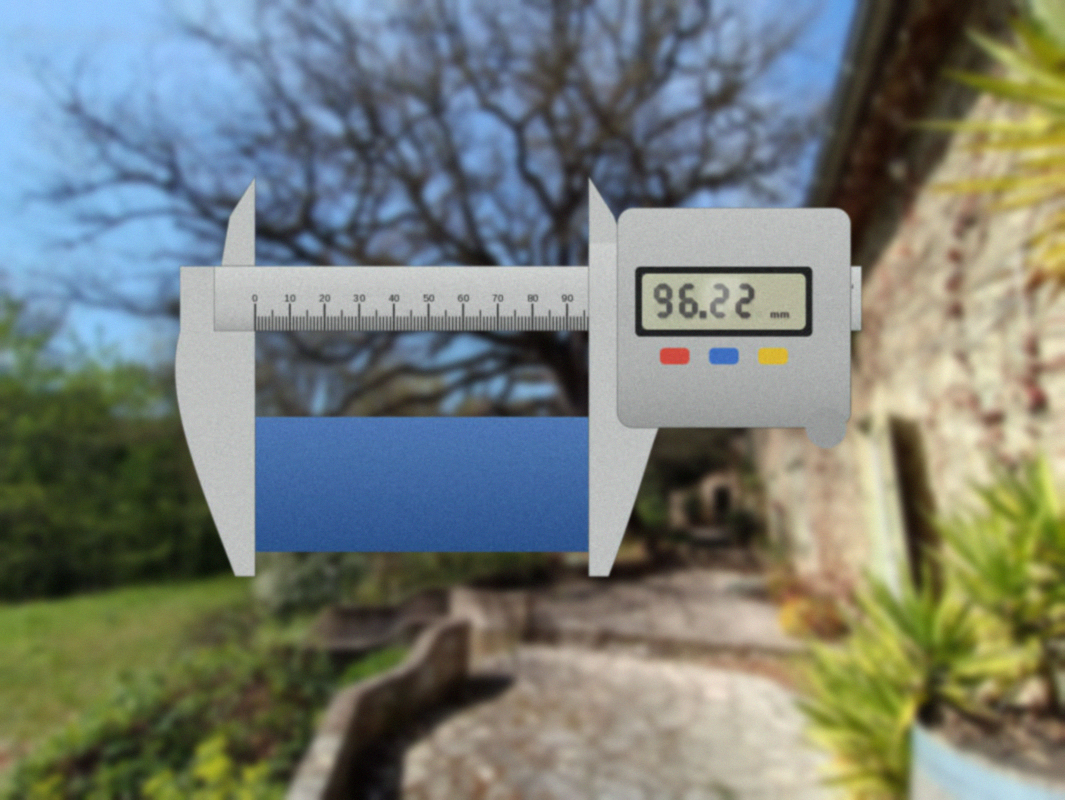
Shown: 96.22 mm
